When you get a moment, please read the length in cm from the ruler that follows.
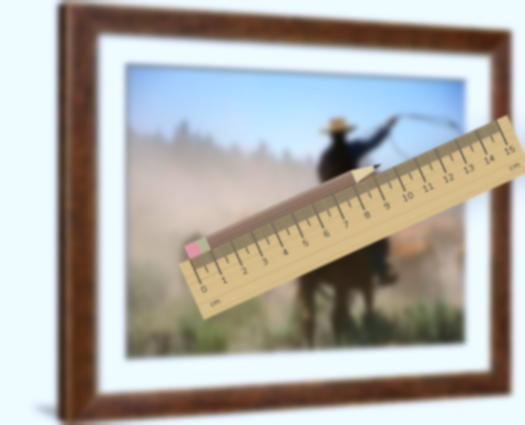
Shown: 9.5 cm
